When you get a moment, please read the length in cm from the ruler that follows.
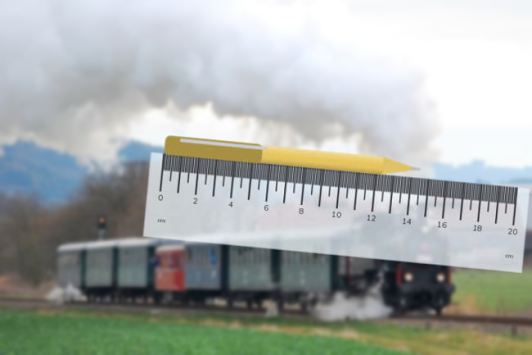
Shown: 14.5 cm
